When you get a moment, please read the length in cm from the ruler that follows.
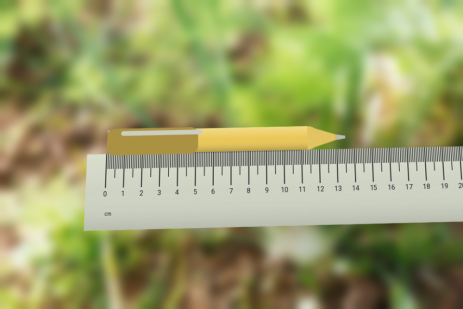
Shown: 13.5 cm
